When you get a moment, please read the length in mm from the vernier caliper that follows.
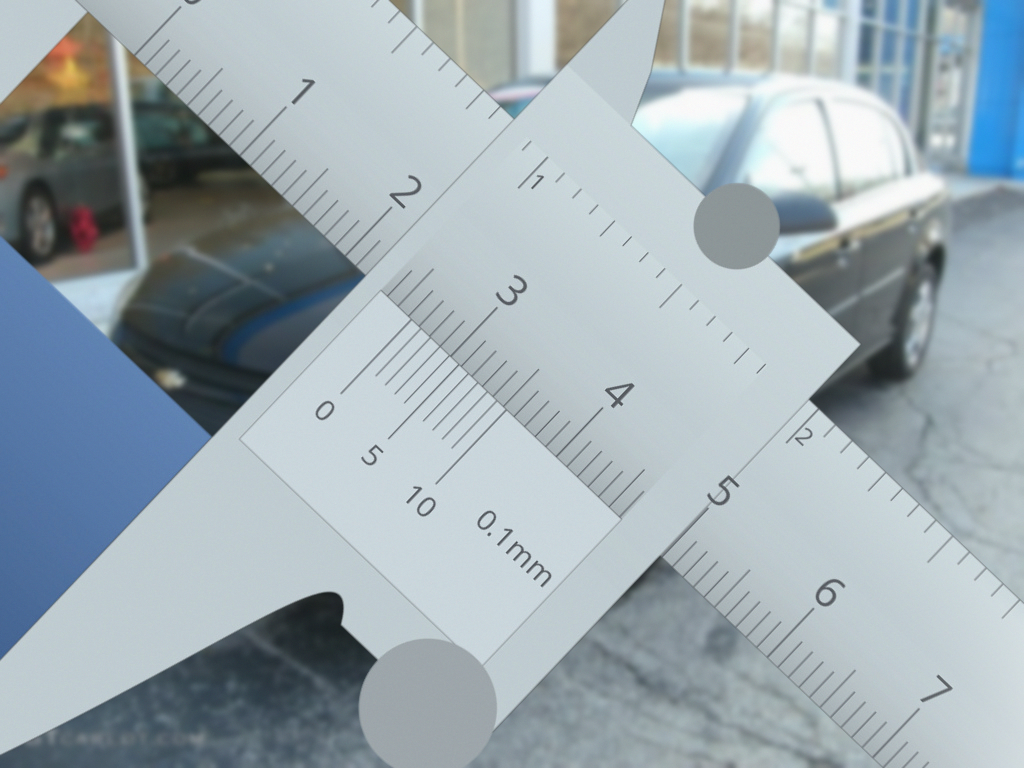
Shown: 26.3 mm
